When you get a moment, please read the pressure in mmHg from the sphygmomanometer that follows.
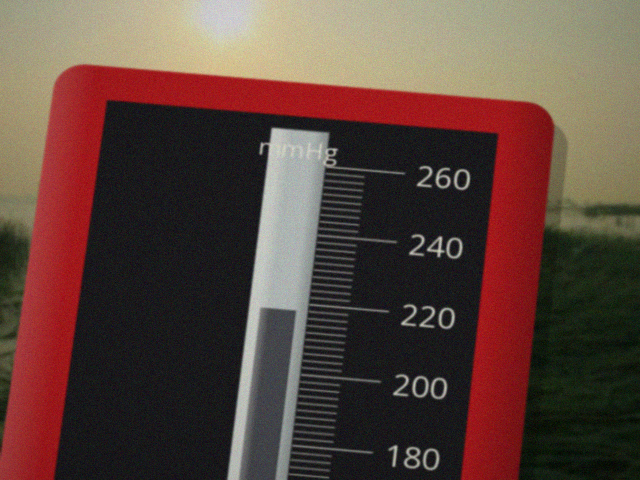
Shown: 218 mmHg
